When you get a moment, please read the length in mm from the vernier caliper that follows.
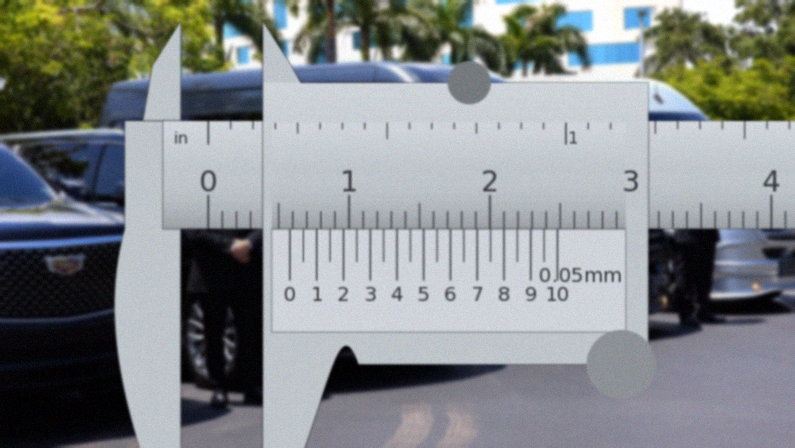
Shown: 5.8 mm
